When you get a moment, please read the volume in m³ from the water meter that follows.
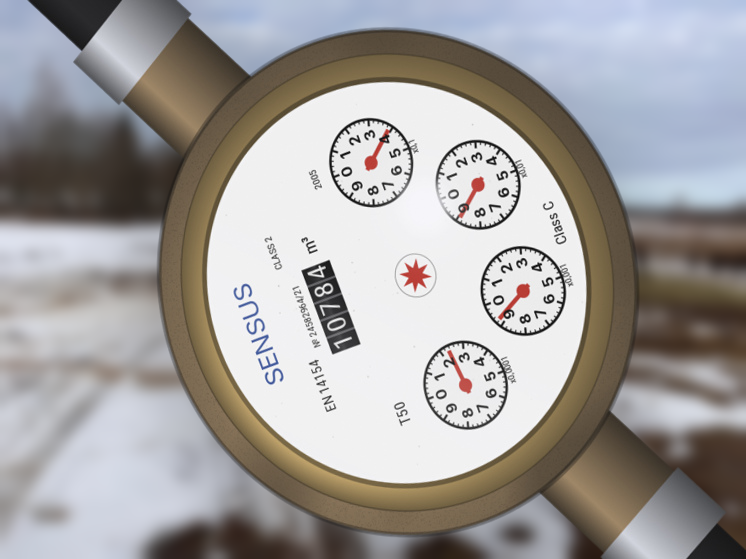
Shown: 10784.3892 m³
